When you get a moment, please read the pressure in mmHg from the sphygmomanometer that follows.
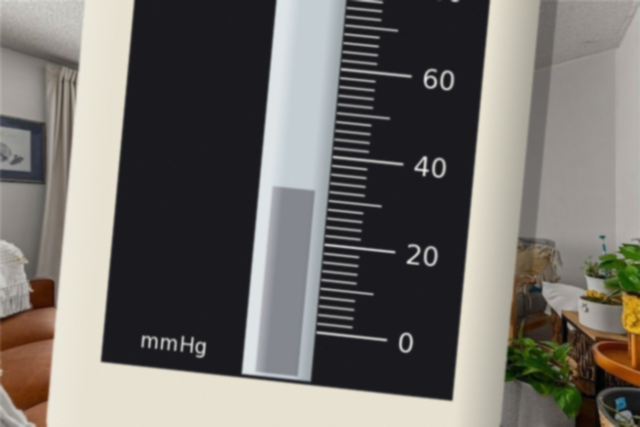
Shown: 32 mmHg
